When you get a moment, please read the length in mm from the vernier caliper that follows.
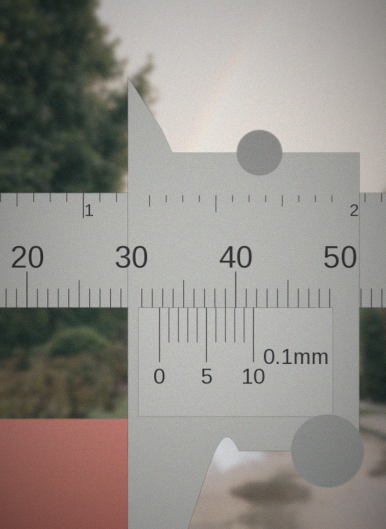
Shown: 32.7 mm
